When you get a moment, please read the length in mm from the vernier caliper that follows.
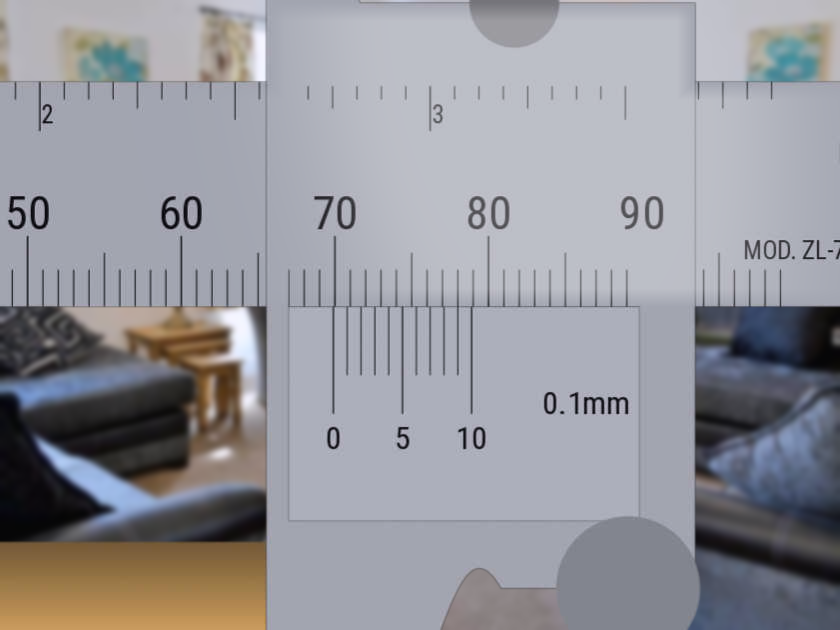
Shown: 69.9 mm
